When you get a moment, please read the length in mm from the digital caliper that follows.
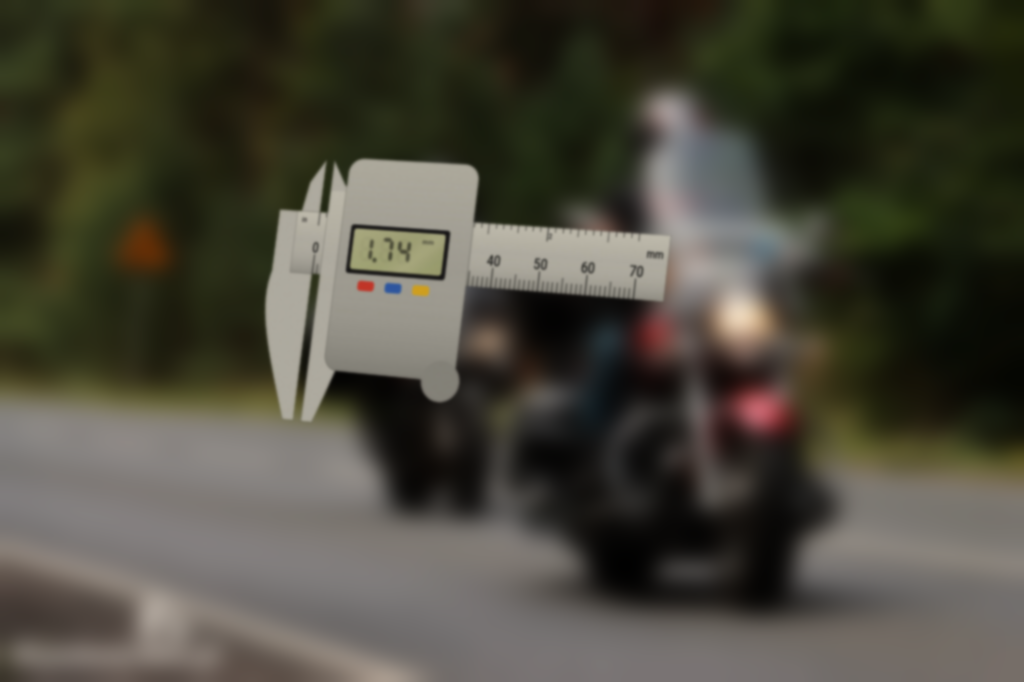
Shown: 1.74 mm
